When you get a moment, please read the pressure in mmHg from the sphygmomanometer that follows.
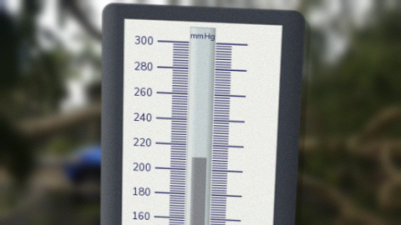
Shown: 210 mmHg
